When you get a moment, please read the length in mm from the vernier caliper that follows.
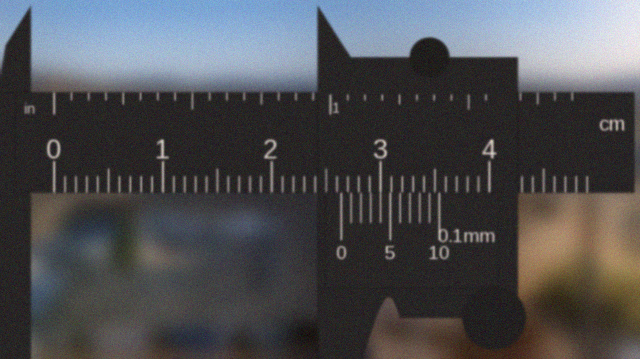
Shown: 26.4 mm
